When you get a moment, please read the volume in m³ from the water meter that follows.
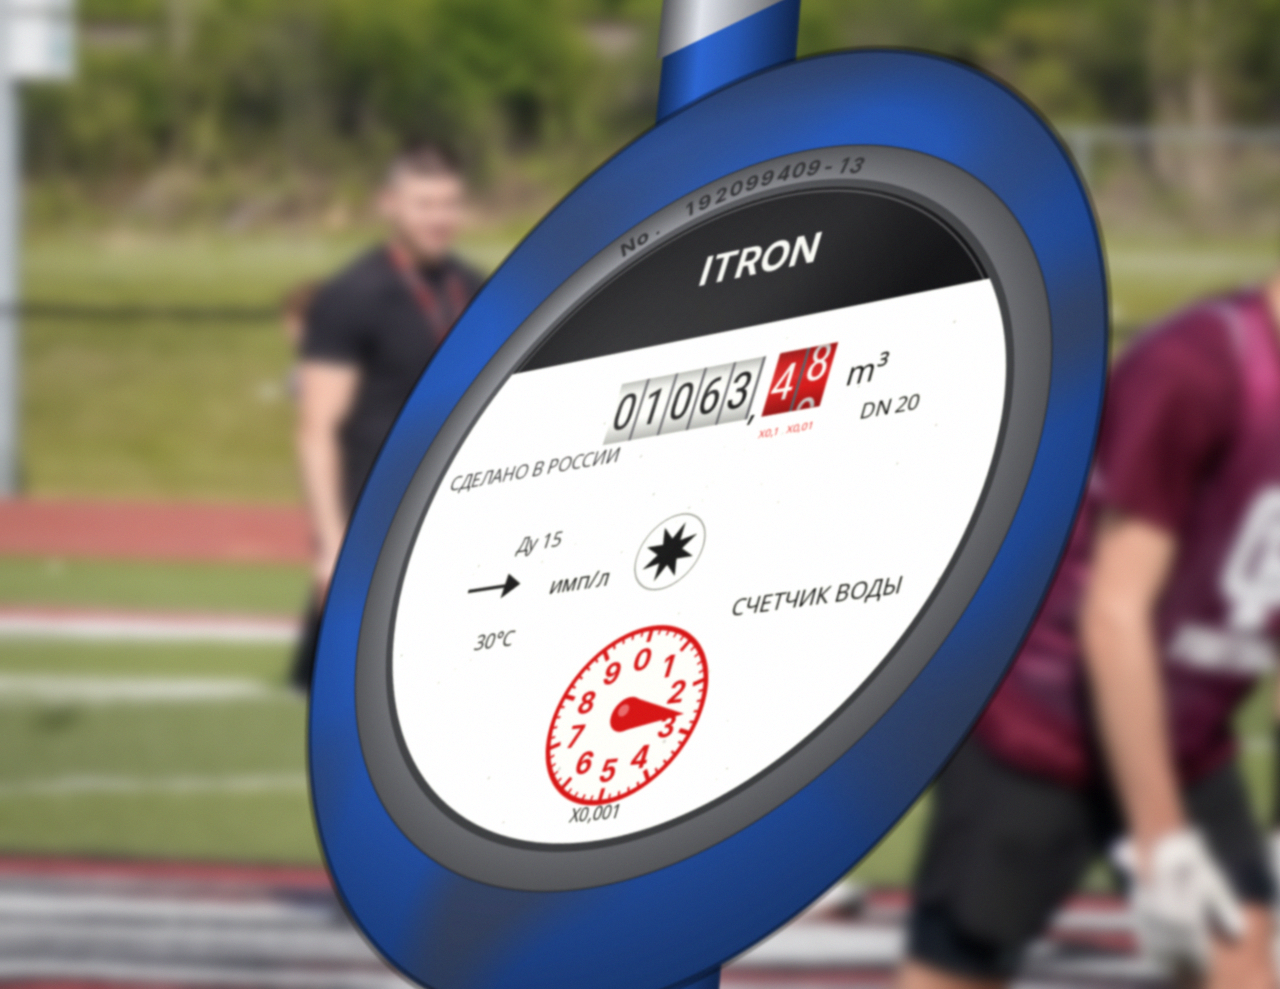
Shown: 1063.482 m³
